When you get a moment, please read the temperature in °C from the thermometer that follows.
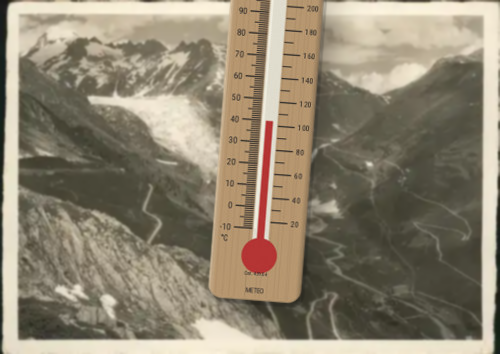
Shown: 40 °C
